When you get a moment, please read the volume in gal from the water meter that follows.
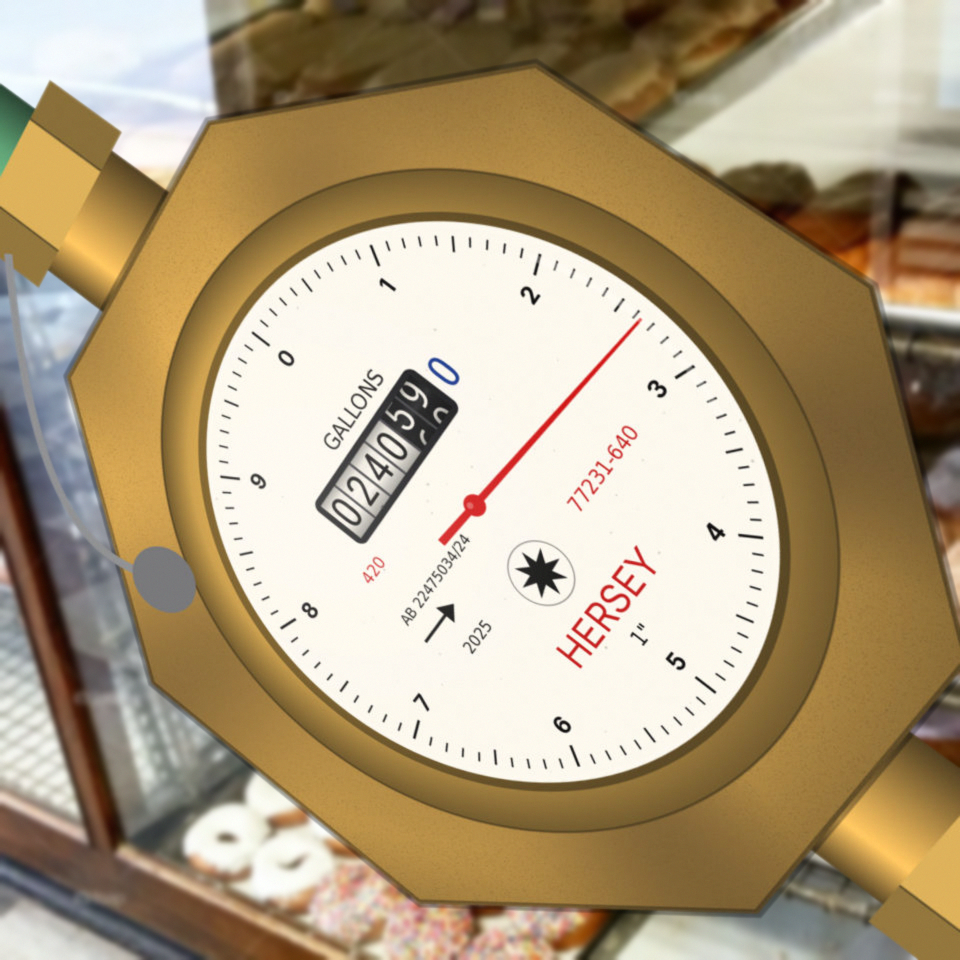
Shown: 240592.6 gal
